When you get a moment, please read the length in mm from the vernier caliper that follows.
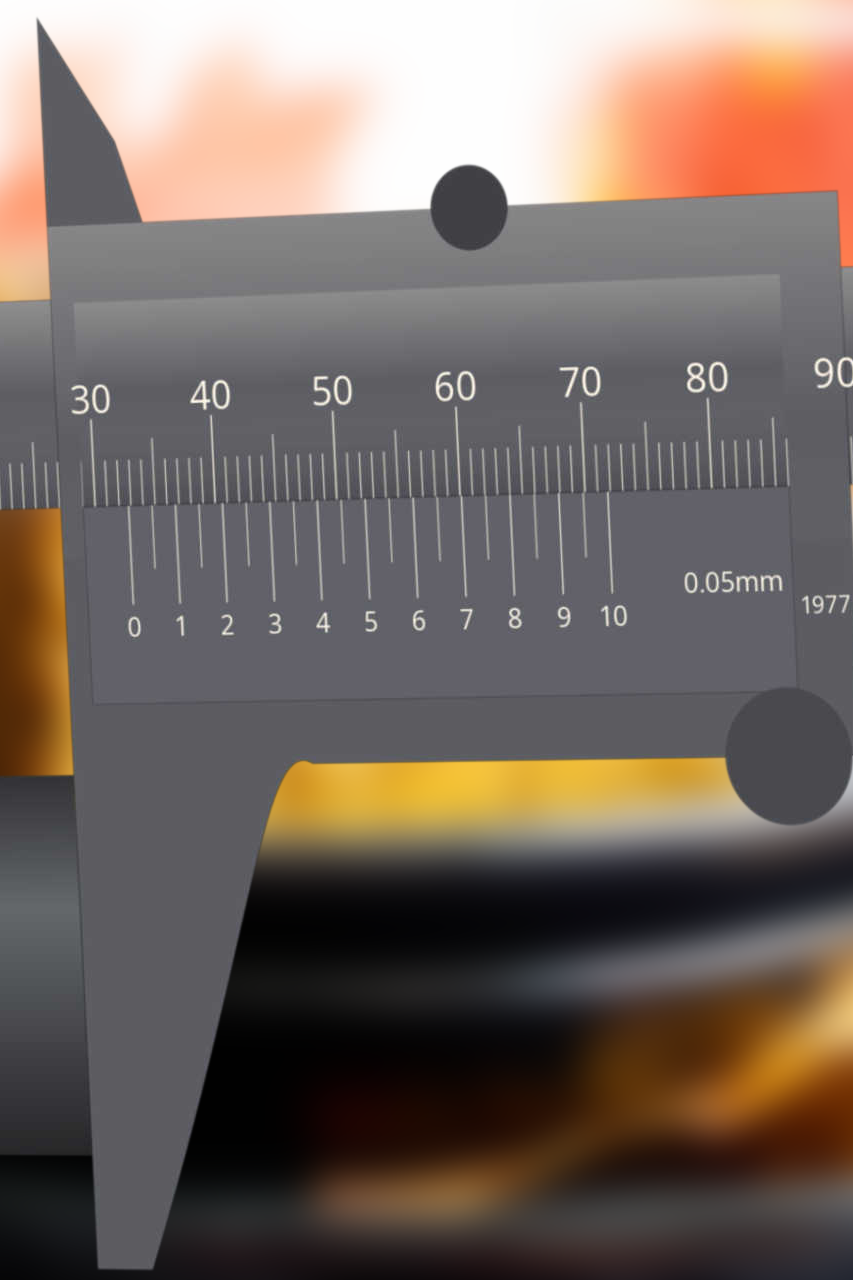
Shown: 32.8 mm
